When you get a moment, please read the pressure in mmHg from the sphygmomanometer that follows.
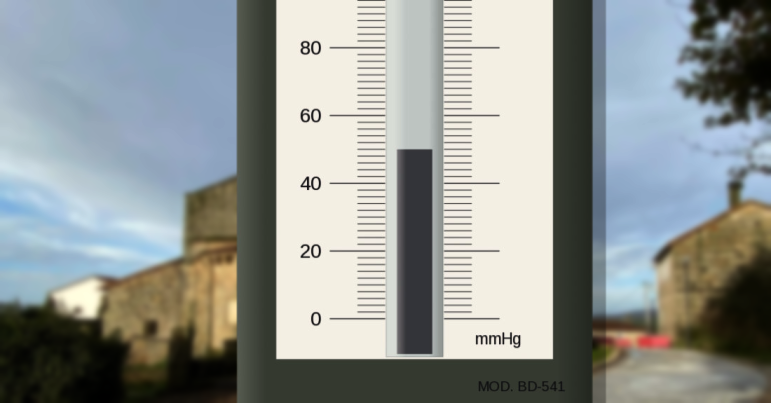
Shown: 50 mmHg
